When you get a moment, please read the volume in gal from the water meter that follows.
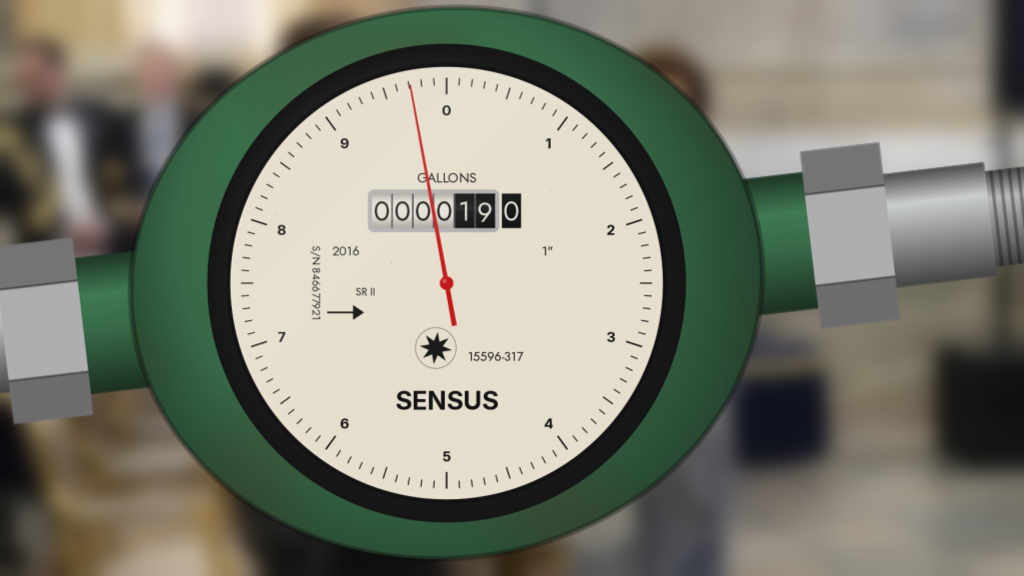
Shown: 189.7 gal
